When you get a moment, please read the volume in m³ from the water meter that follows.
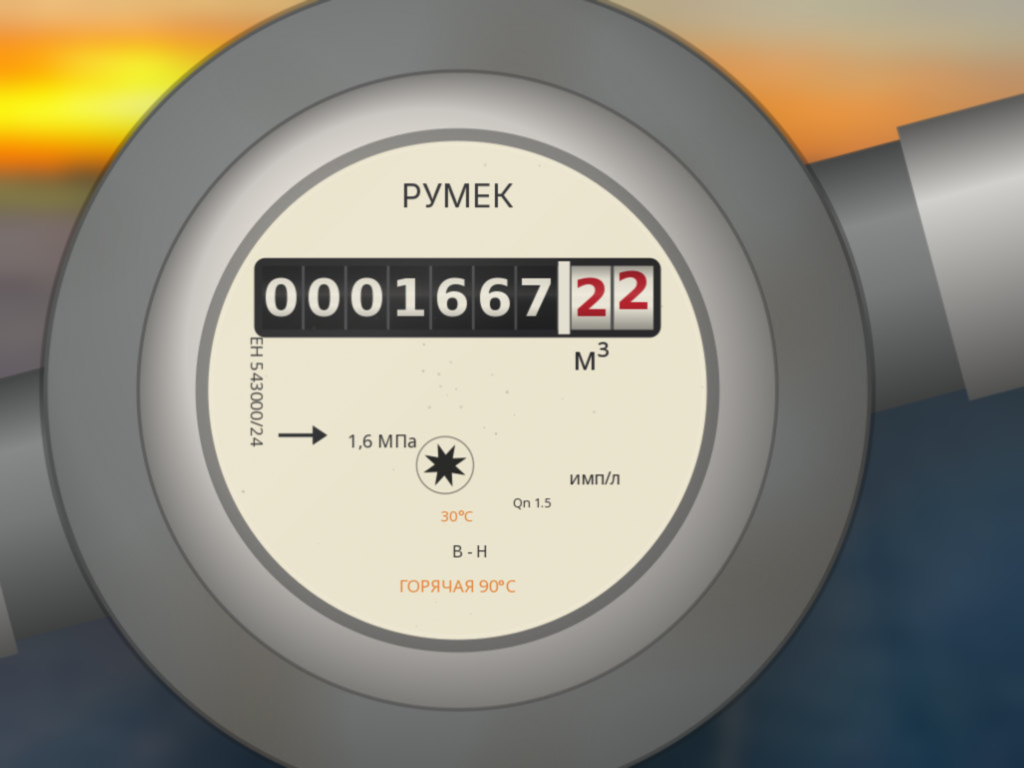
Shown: 1667.22 m³
